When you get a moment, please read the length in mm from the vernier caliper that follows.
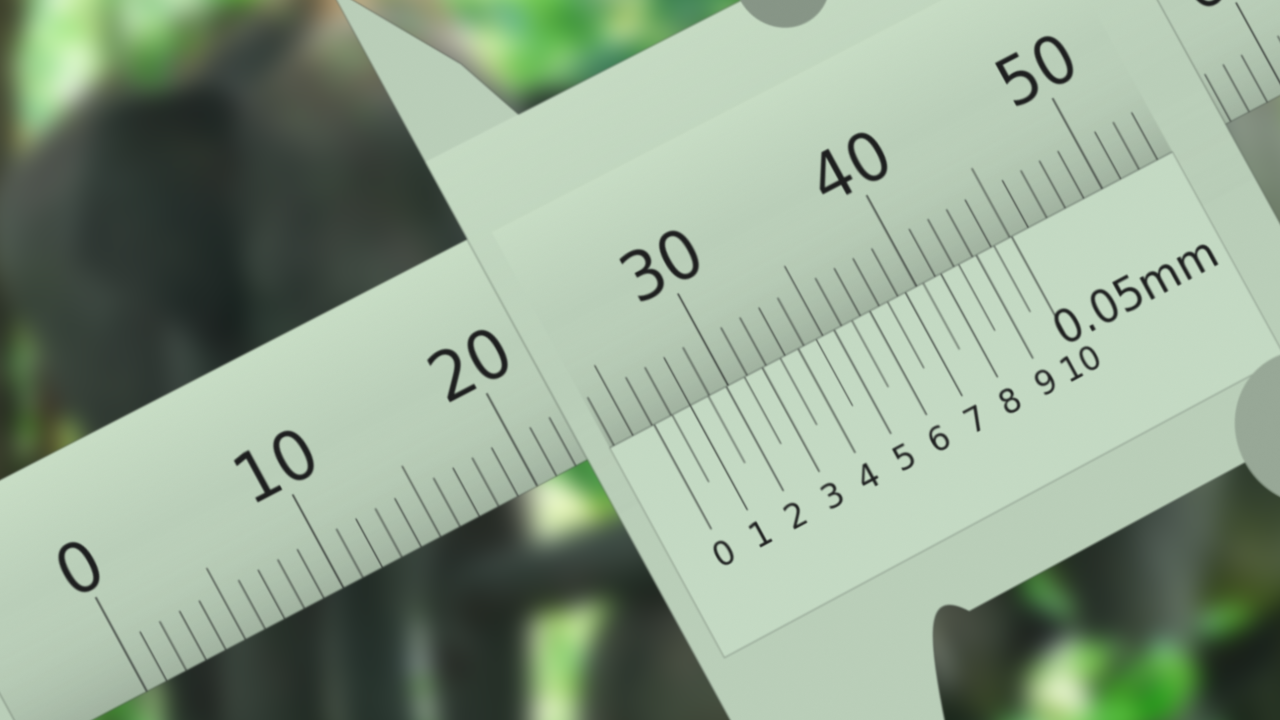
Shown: 26.1 mm
